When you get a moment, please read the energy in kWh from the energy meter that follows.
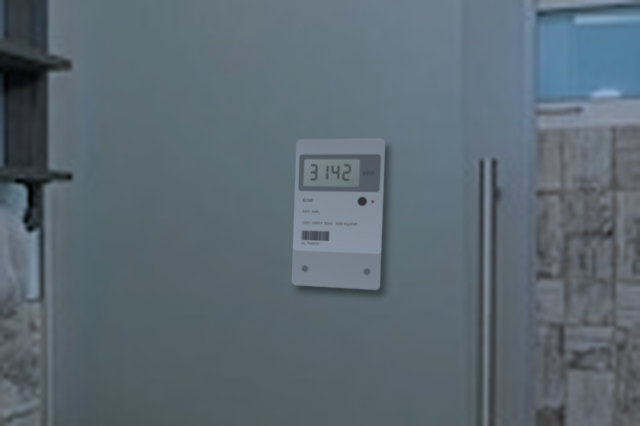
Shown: 3142 kWh
